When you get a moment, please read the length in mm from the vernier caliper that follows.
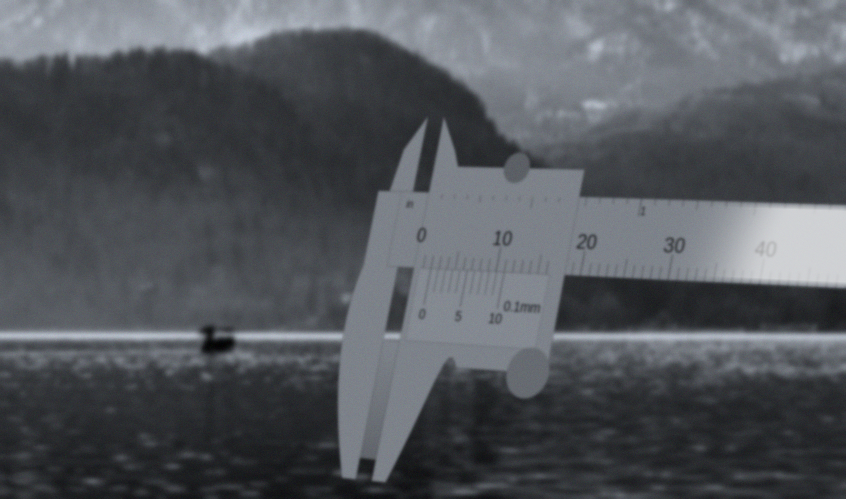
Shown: 2.0 mm
